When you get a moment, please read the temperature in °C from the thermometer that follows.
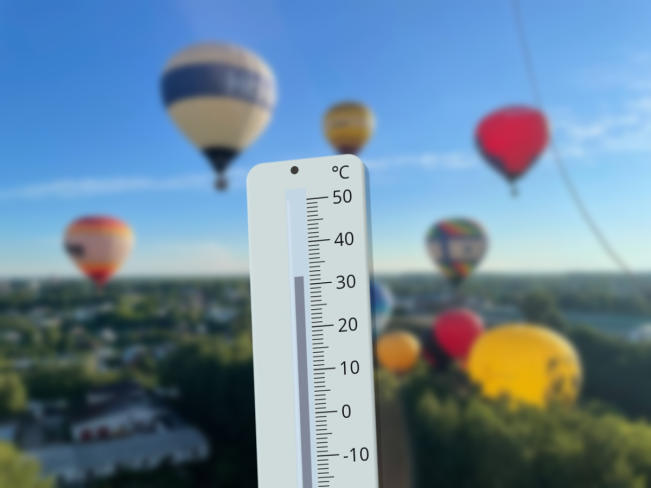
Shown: 32 °C
